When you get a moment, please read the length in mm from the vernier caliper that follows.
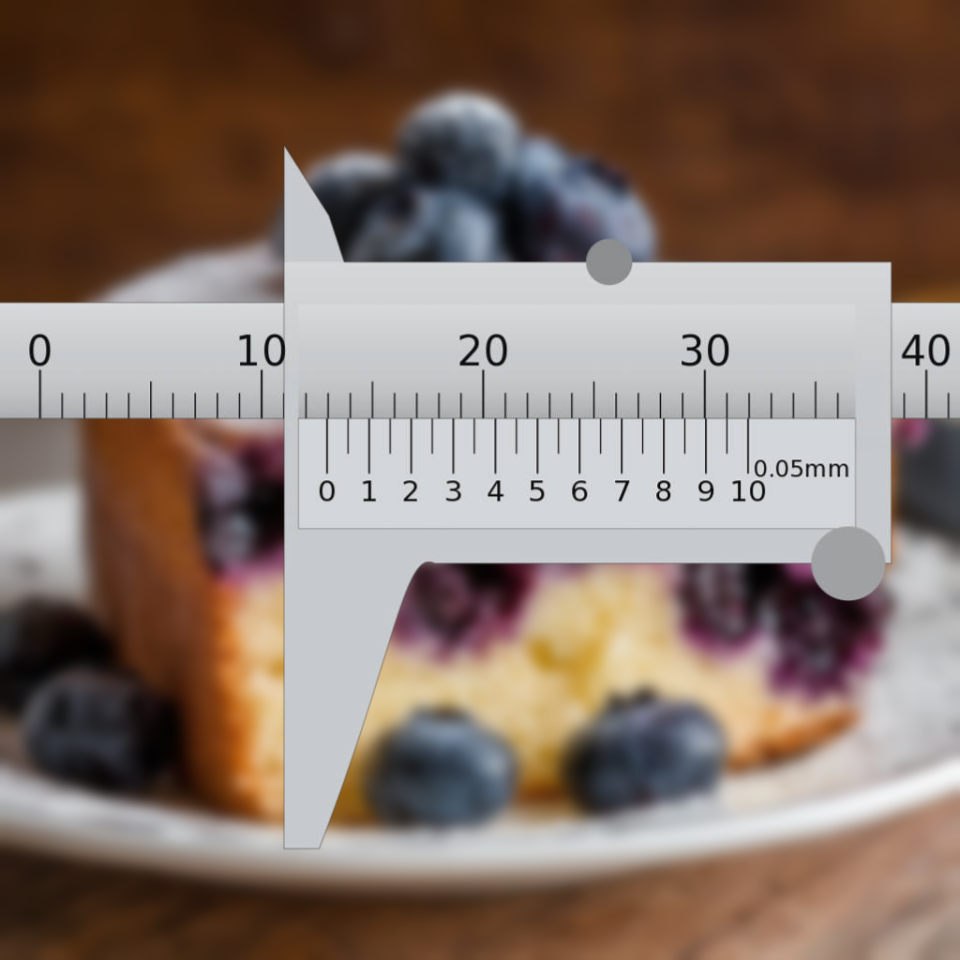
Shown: 12.95 mm
